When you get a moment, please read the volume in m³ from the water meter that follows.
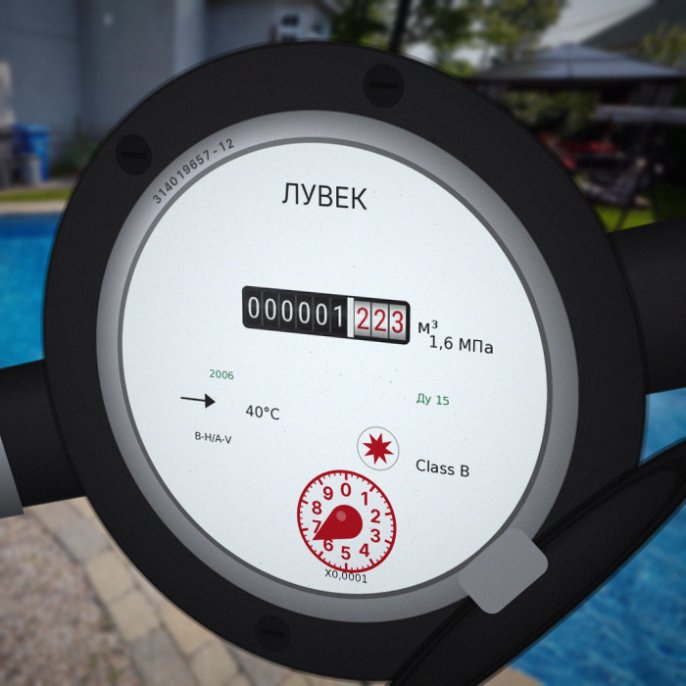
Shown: 1.2236 m³
